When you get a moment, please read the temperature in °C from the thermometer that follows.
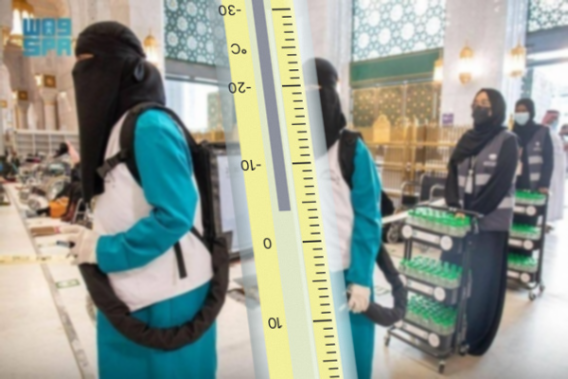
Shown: -4 °C
